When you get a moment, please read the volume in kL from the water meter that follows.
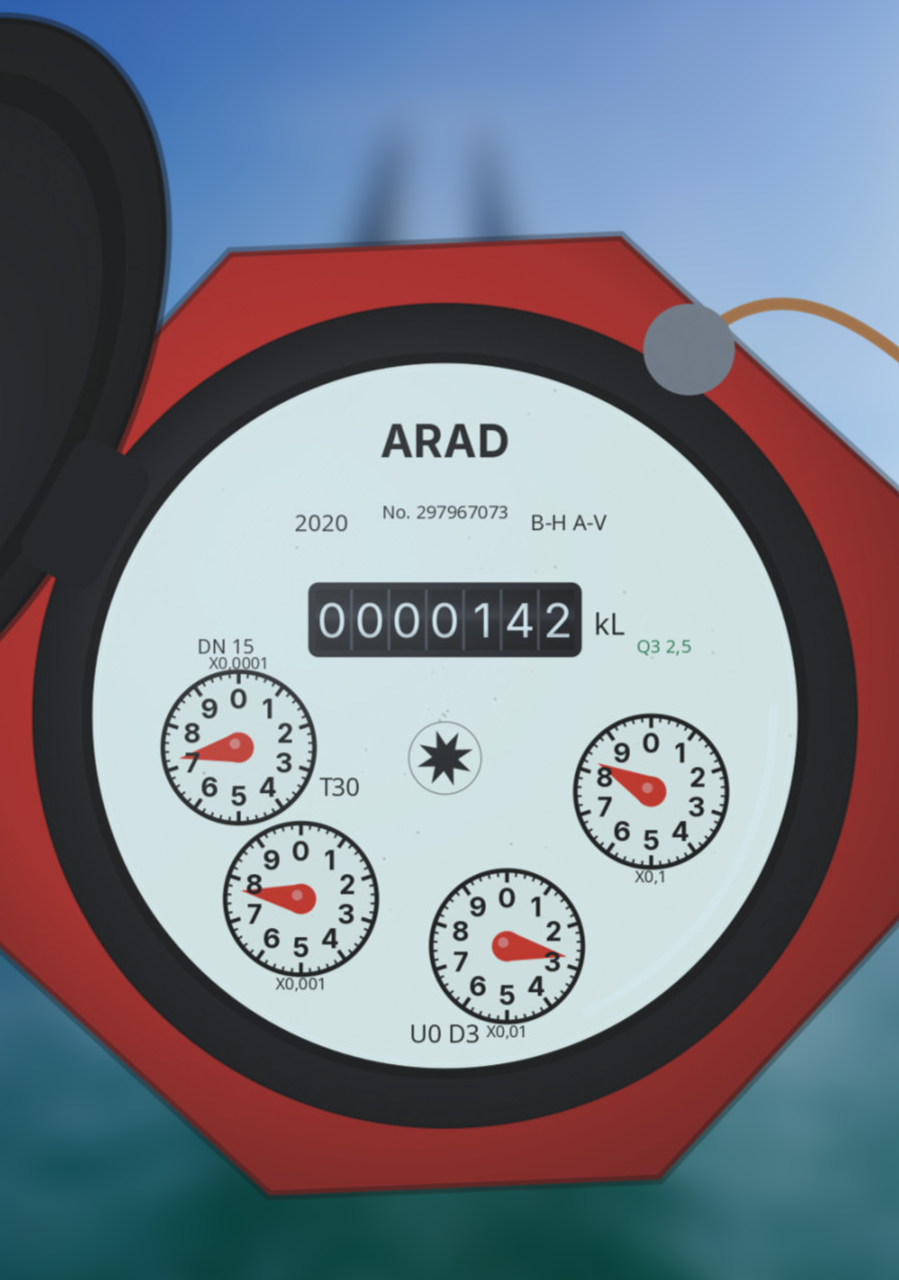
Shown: 142.8277 kL
